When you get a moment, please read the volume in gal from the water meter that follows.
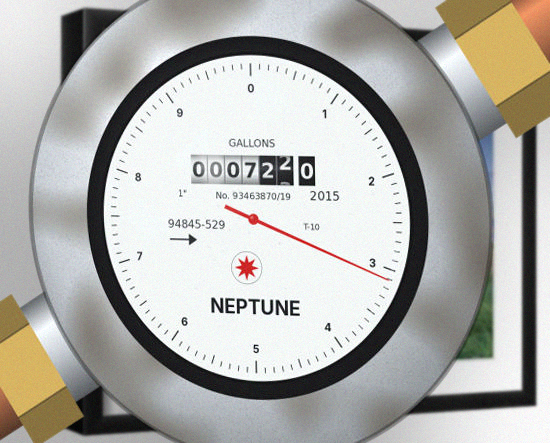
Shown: 7223.1 gal
